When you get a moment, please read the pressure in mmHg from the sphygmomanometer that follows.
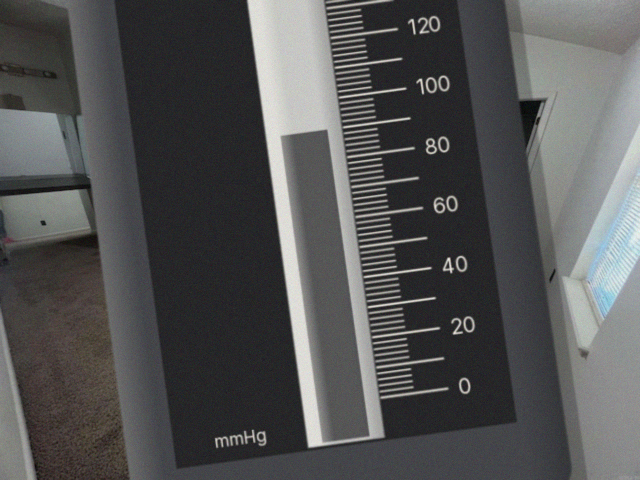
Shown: 90 mmHg
